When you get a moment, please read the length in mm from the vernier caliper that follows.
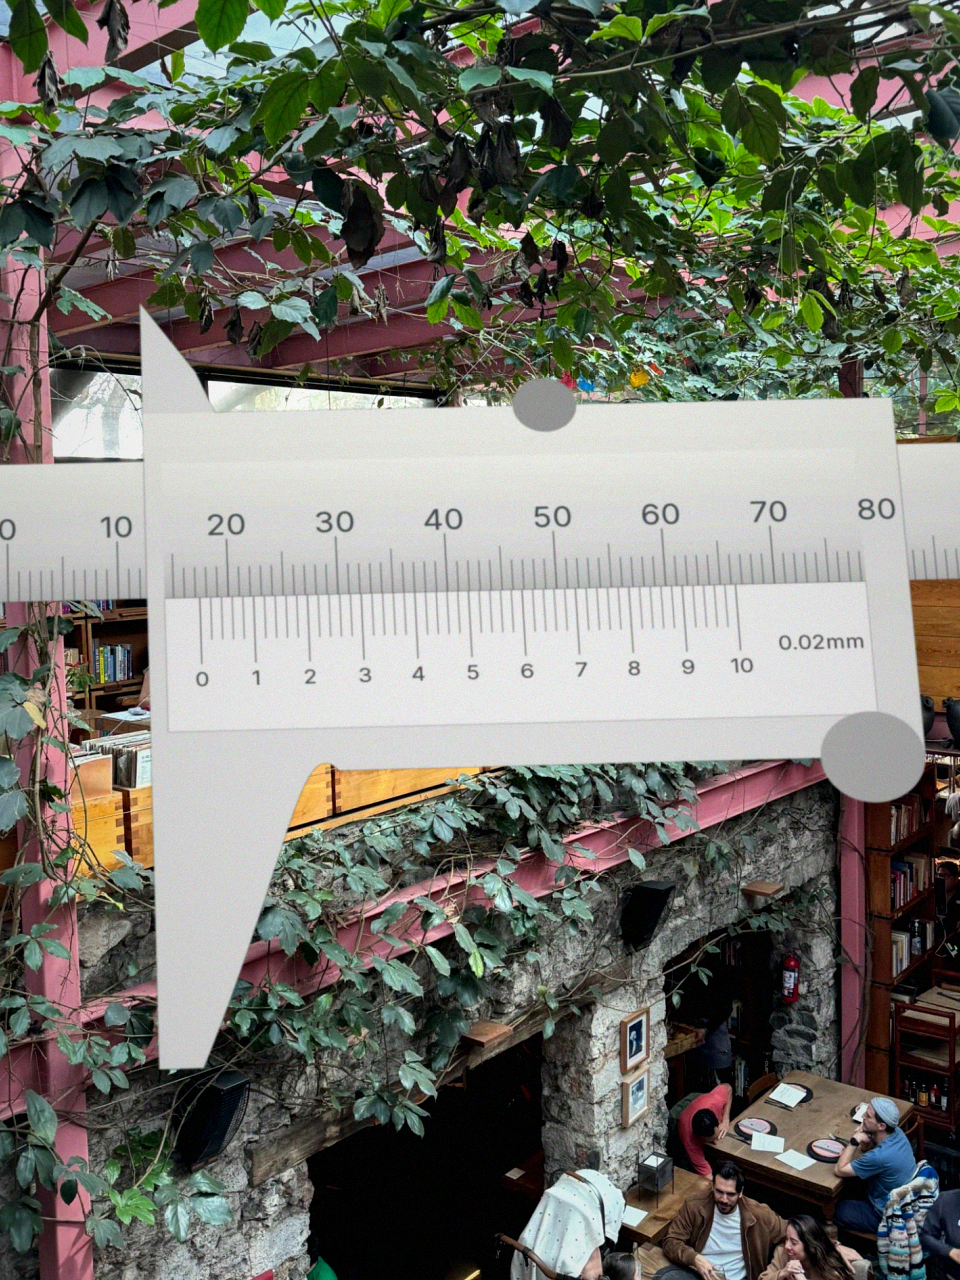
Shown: 17.4 mm
